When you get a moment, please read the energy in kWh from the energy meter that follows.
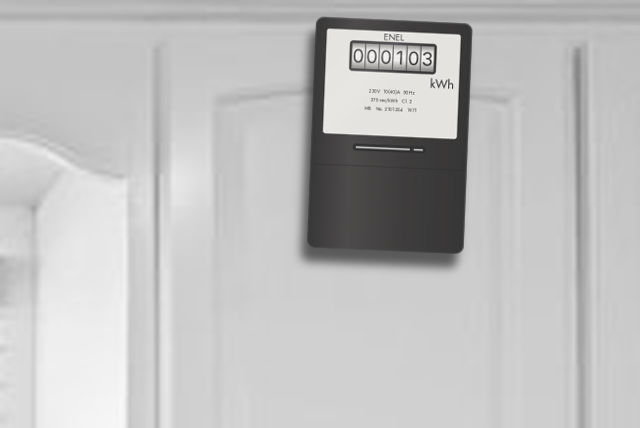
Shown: 103 kWh
